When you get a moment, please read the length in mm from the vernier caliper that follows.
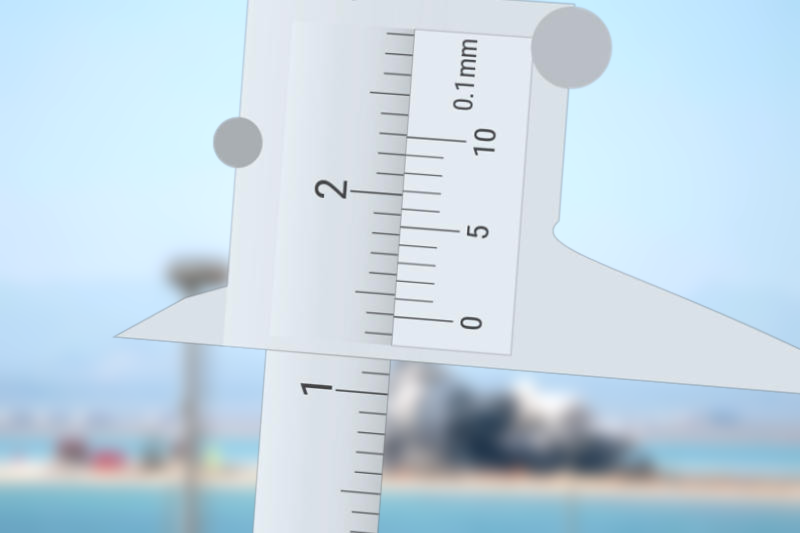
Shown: 13.9 mm
